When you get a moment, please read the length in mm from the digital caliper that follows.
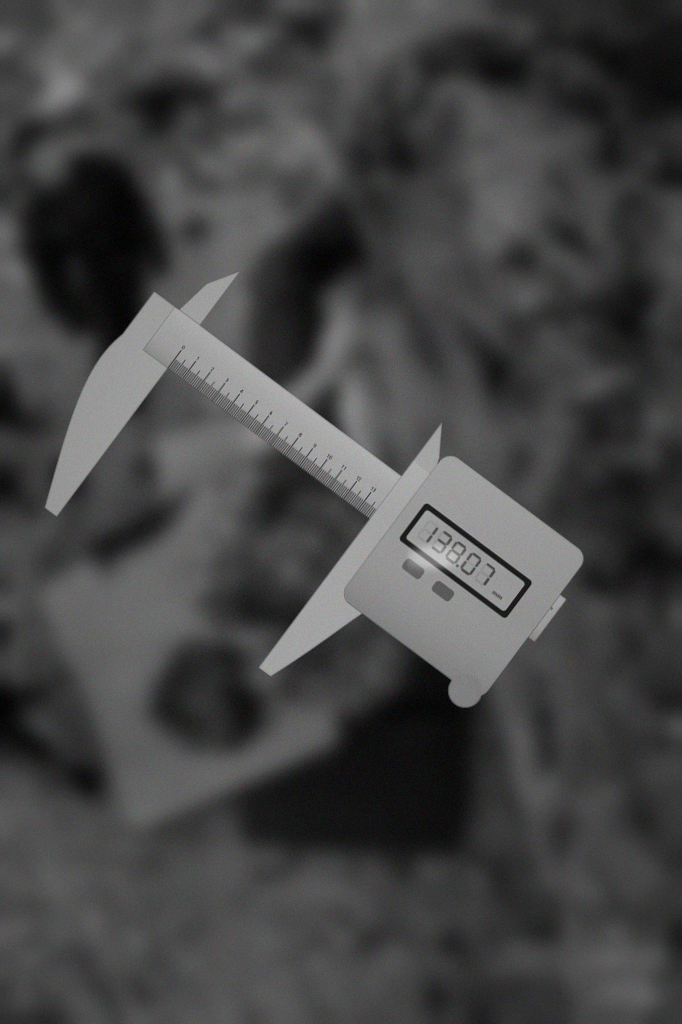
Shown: 138.07 mm
